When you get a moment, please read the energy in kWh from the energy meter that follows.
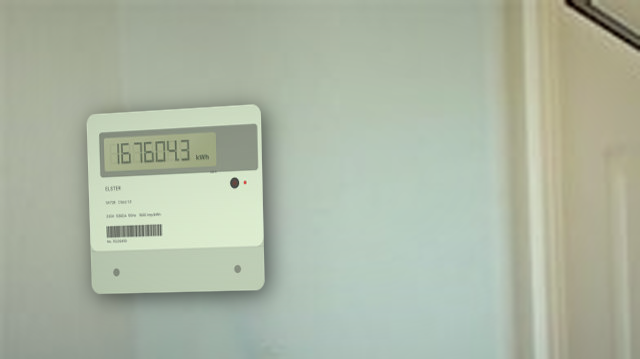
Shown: 167604.3 kWh
